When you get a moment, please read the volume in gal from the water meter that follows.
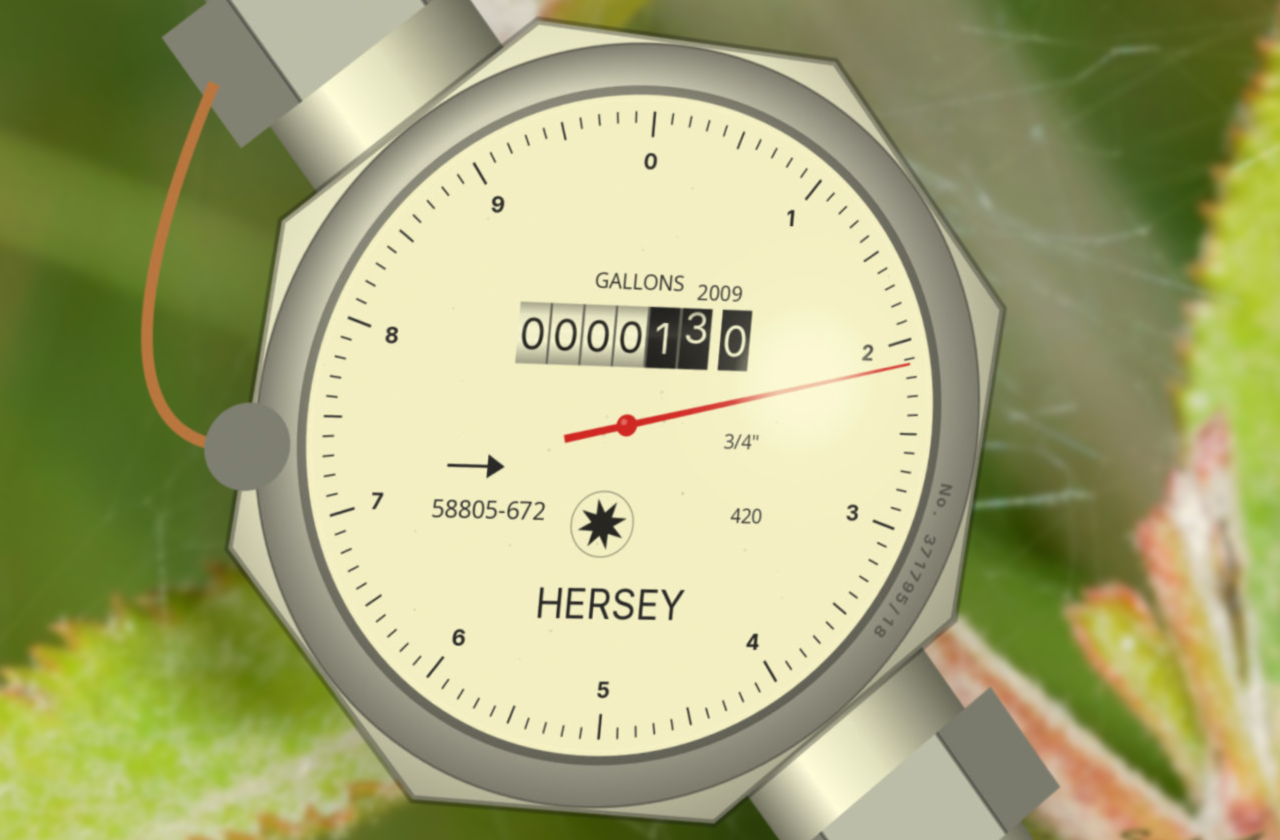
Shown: 132.1 gal
